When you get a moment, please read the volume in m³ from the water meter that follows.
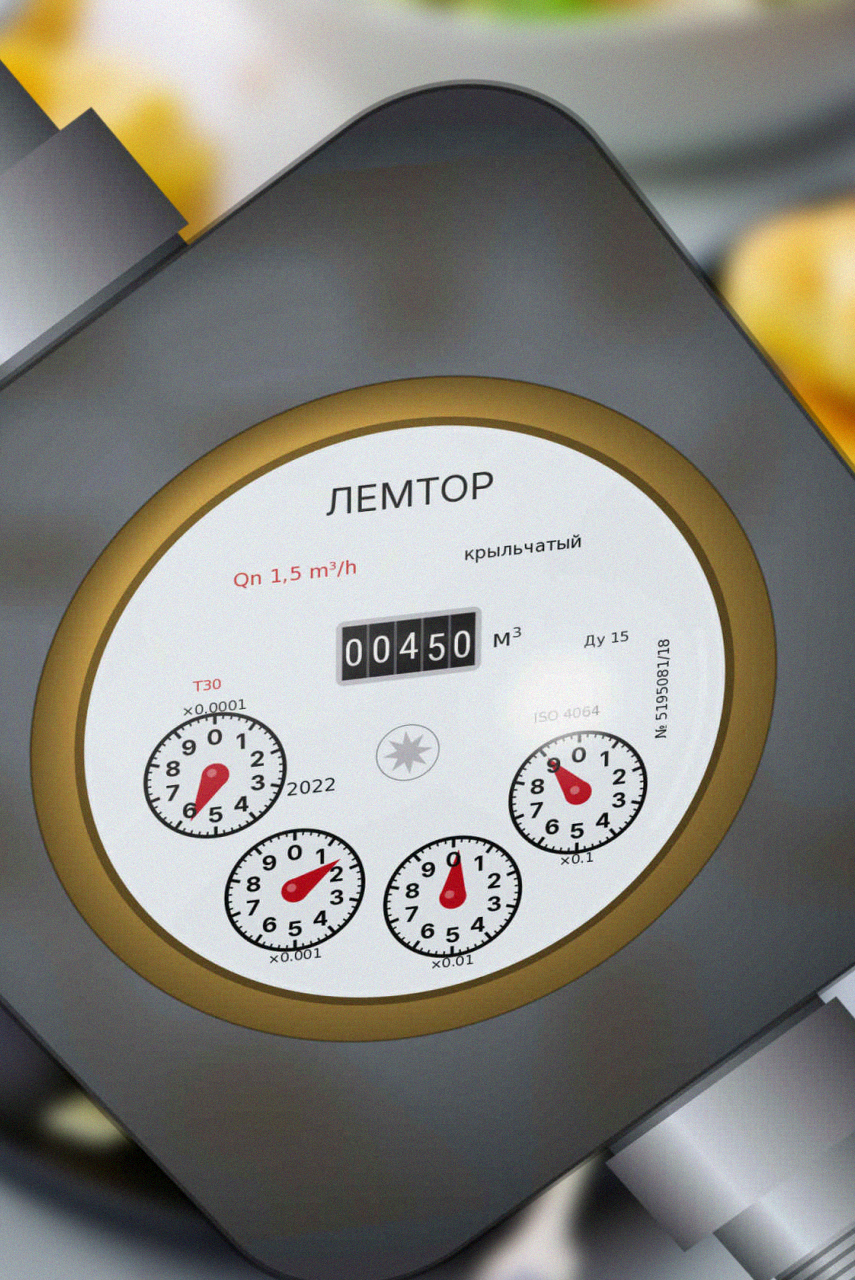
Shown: 449.9015 m³
